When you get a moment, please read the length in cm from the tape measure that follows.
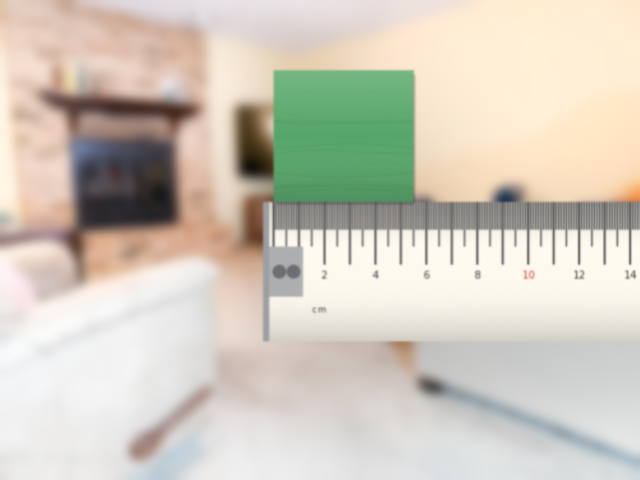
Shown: 5.5 cm
